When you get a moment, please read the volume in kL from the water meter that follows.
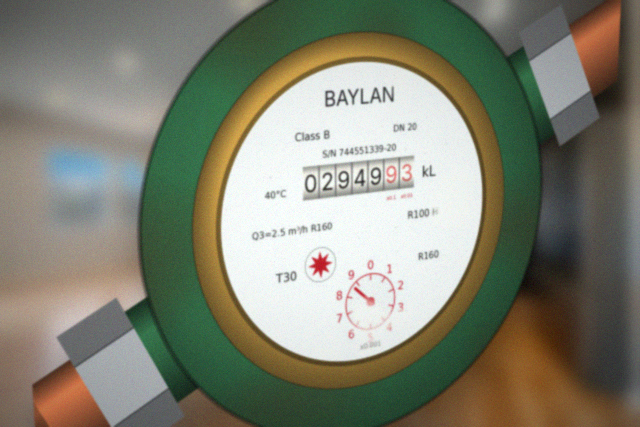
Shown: 2949.938 kL
